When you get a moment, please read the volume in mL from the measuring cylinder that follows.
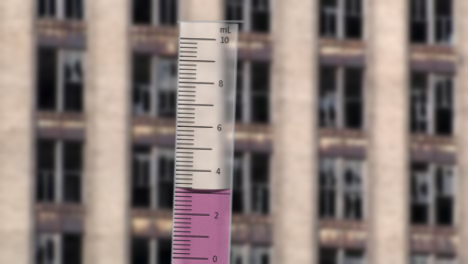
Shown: 3 mL
